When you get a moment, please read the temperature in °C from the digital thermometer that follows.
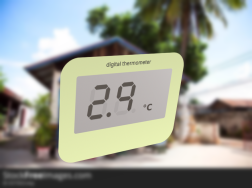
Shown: 2.9 °C
